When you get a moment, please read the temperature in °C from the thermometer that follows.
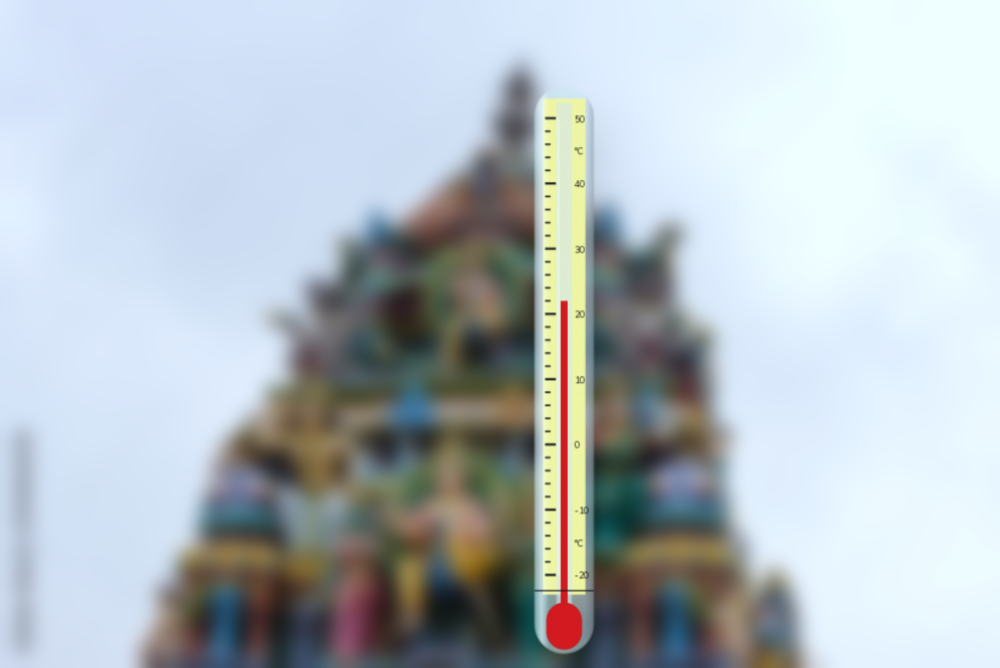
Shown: 22 °C
